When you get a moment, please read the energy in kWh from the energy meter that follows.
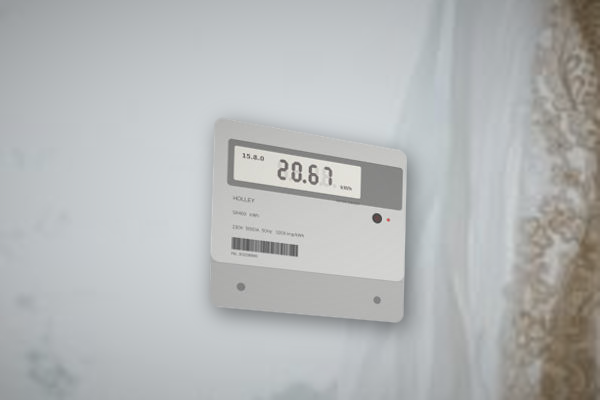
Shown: 20.67 kWh
